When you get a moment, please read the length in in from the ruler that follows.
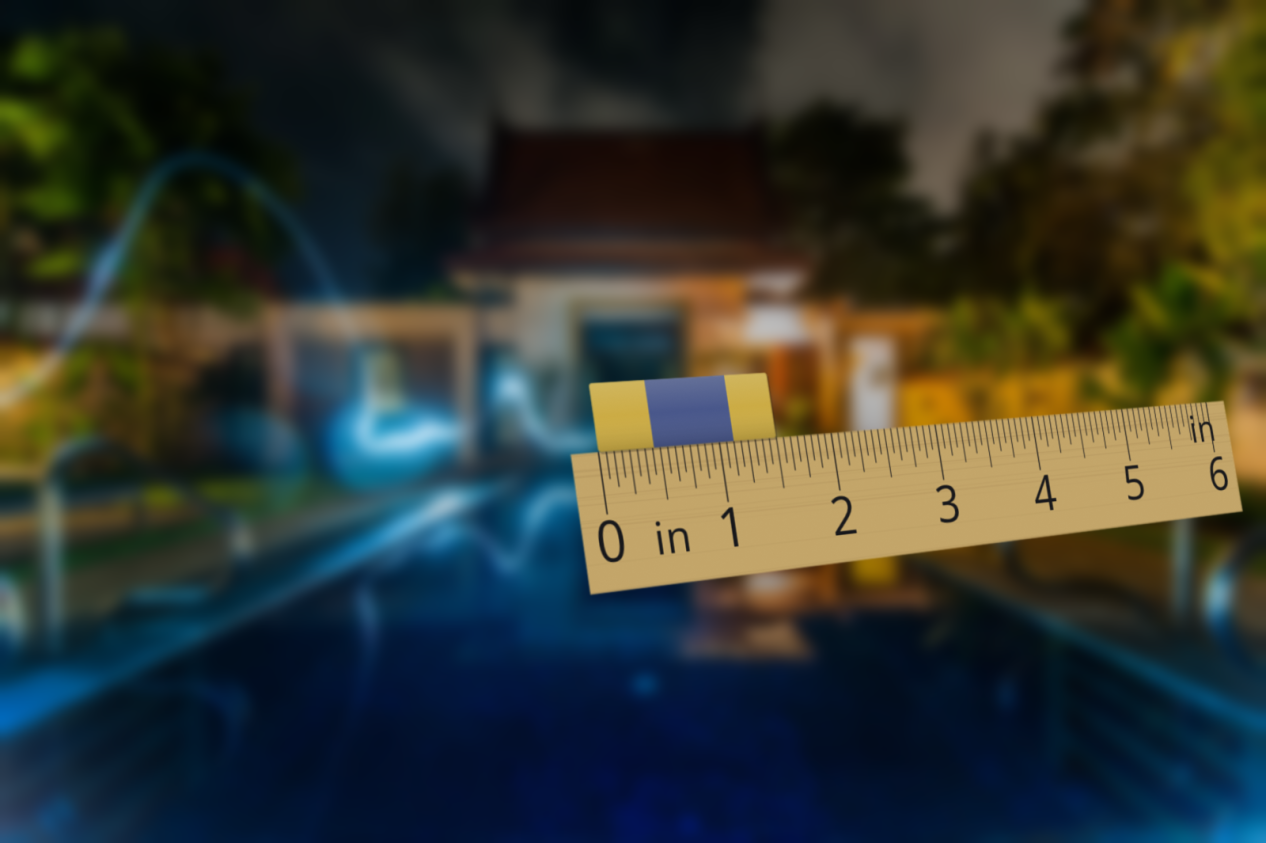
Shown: 1.5 in
